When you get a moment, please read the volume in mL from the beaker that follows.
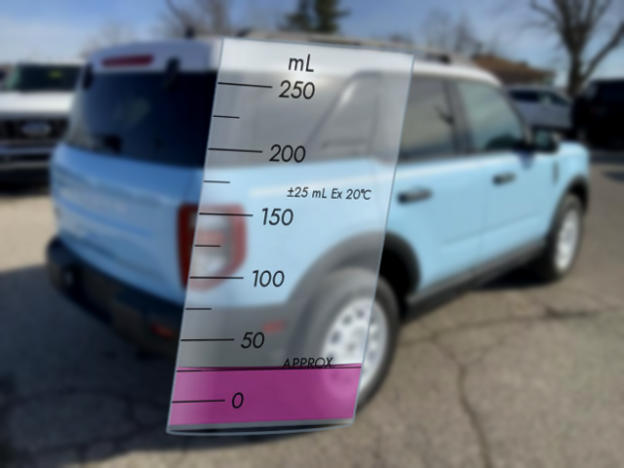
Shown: 25 mL
